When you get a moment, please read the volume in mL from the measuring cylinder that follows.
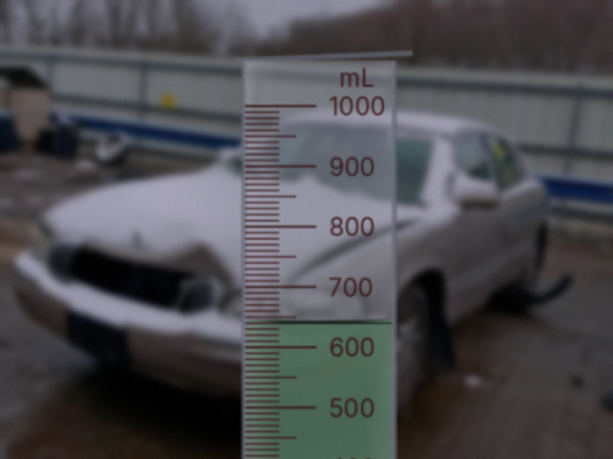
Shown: 640 mL
